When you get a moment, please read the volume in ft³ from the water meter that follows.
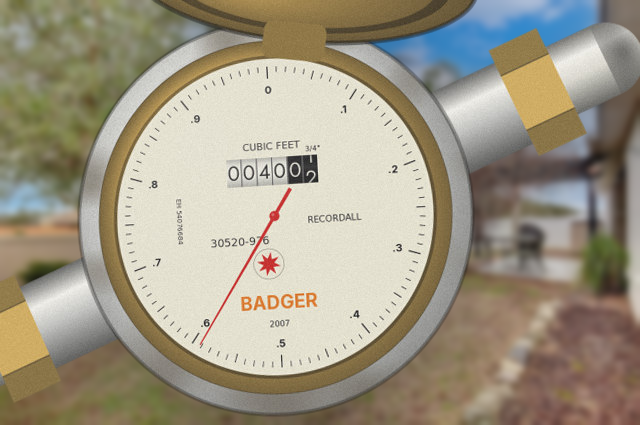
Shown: 4001.59 ft³
